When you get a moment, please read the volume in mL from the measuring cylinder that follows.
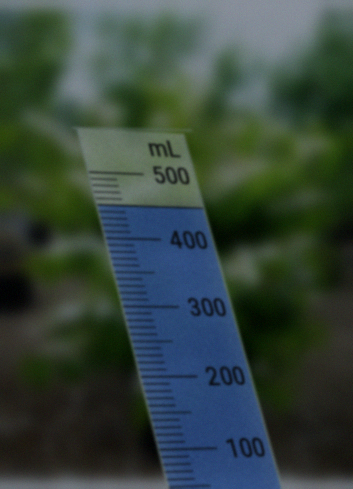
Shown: 450 mL
